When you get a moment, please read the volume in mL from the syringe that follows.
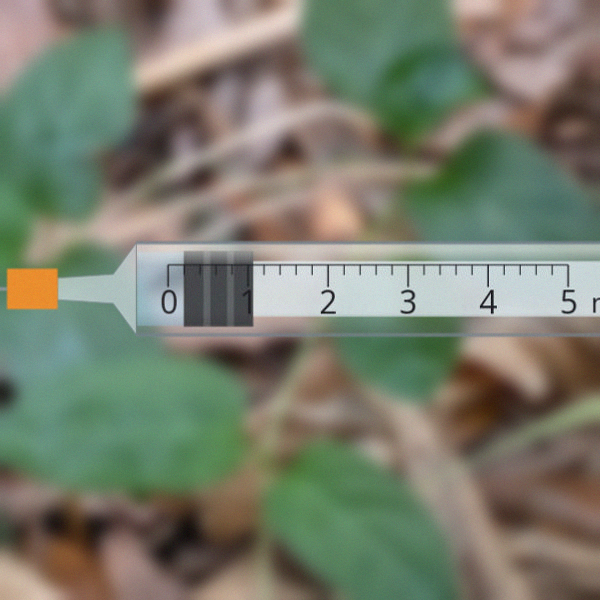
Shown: 0.2 mL
